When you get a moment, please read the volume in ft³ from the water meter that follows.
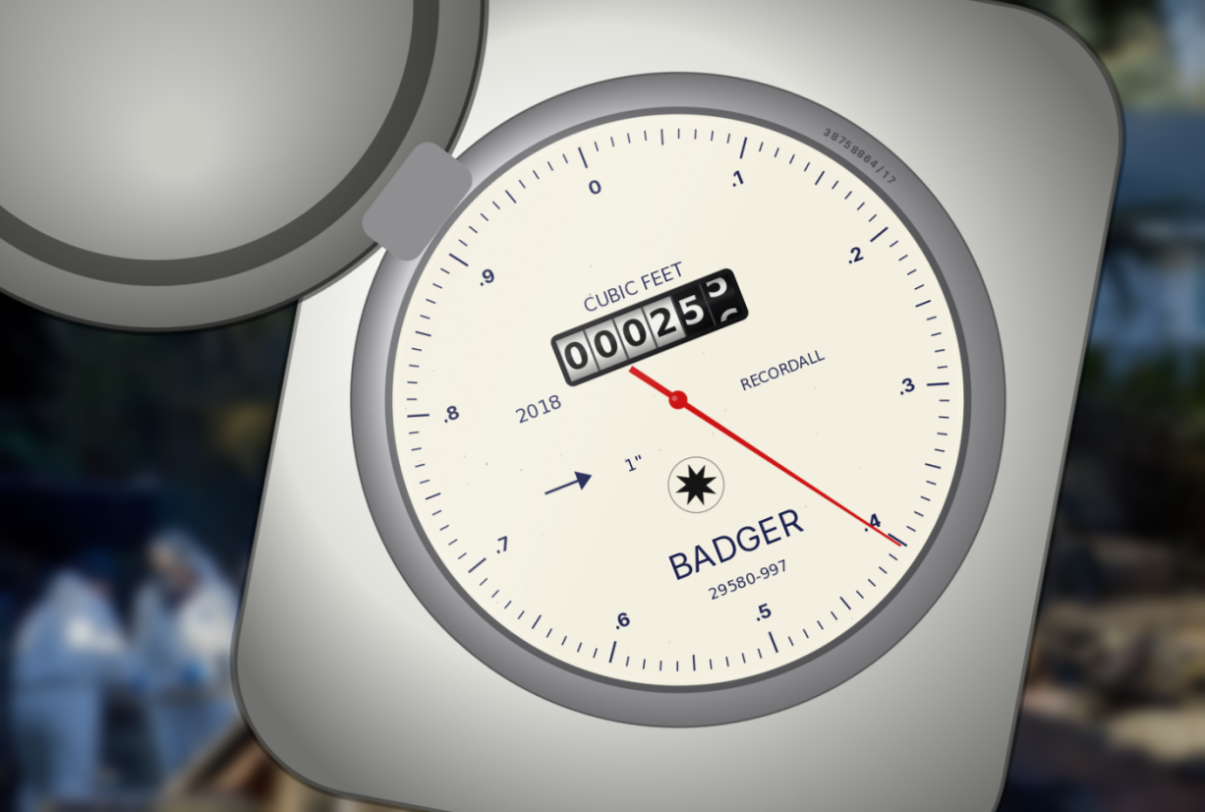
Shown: 255.40 ft³
